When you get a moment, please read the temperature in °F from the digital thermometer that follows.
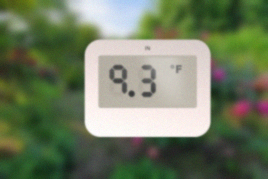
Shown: 9.3 °F
